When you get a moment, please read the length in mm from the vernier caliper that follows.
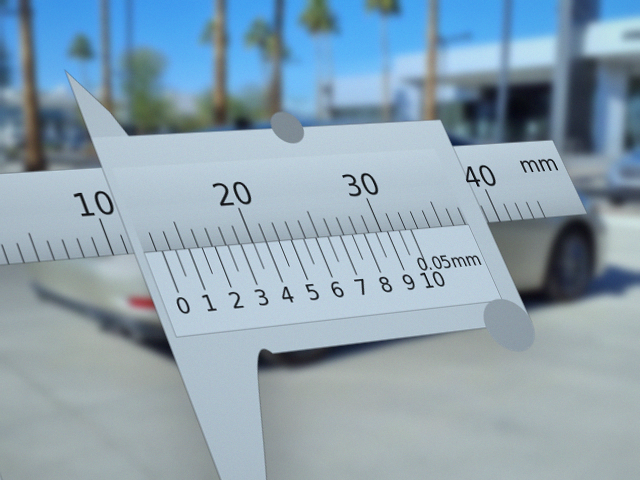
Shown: 13.4 mm
